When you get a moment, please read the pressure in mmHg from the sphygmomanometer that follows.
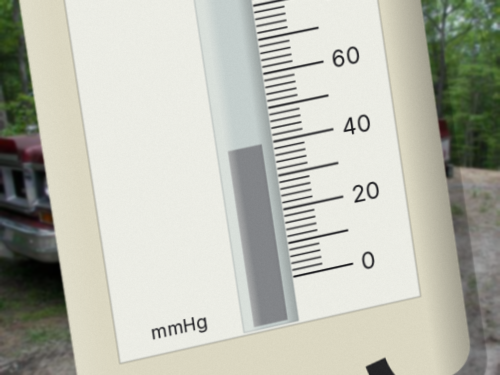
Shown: 40 mmHg
